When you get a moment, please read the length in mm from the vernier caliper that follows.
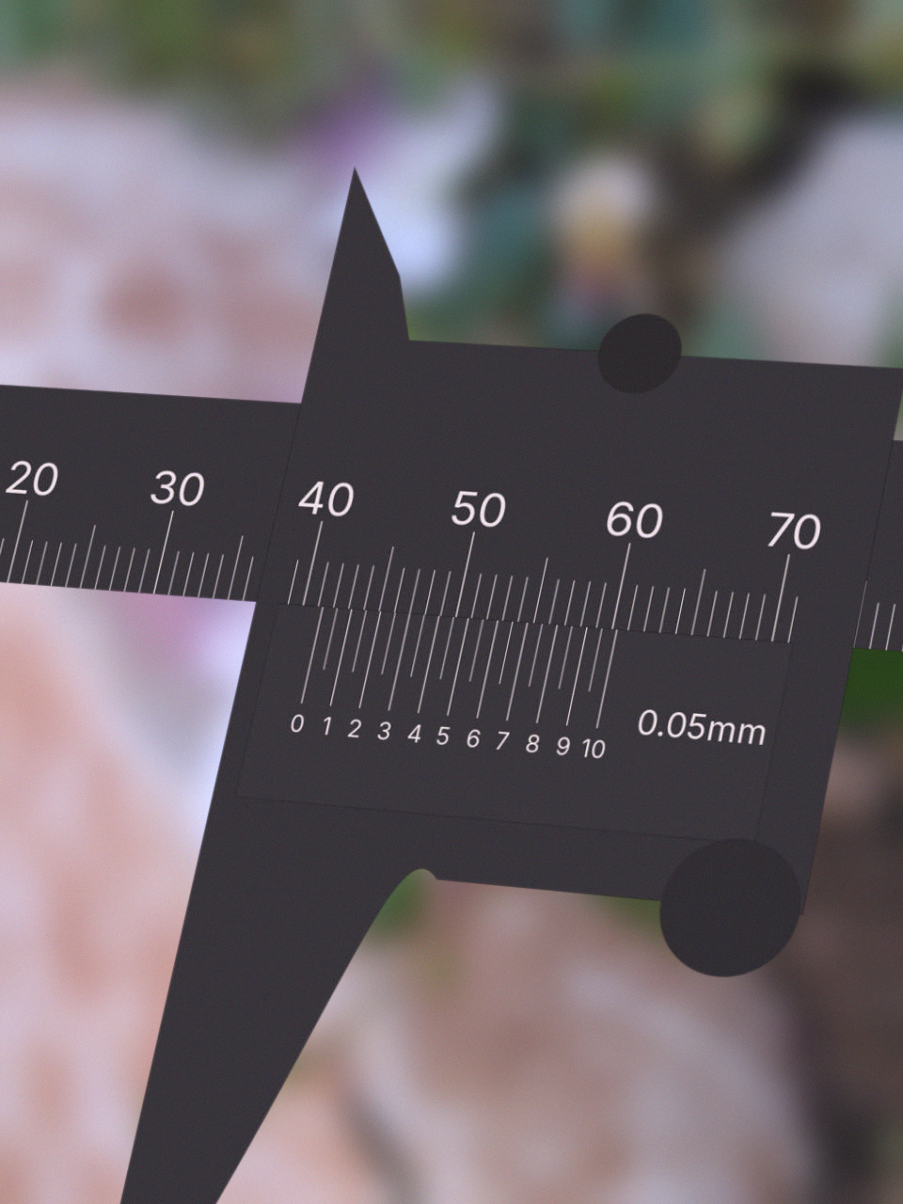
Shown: 41.3 mm
